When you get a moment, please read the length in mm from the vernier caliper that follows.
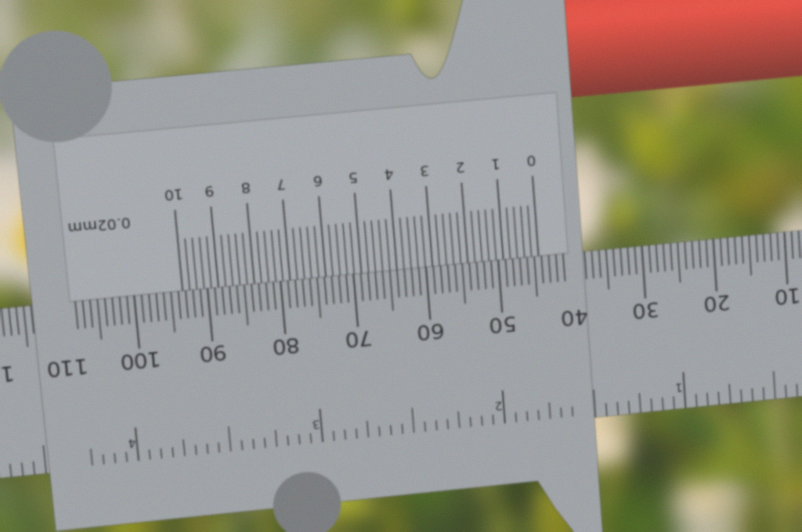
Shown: 44.4 mm
